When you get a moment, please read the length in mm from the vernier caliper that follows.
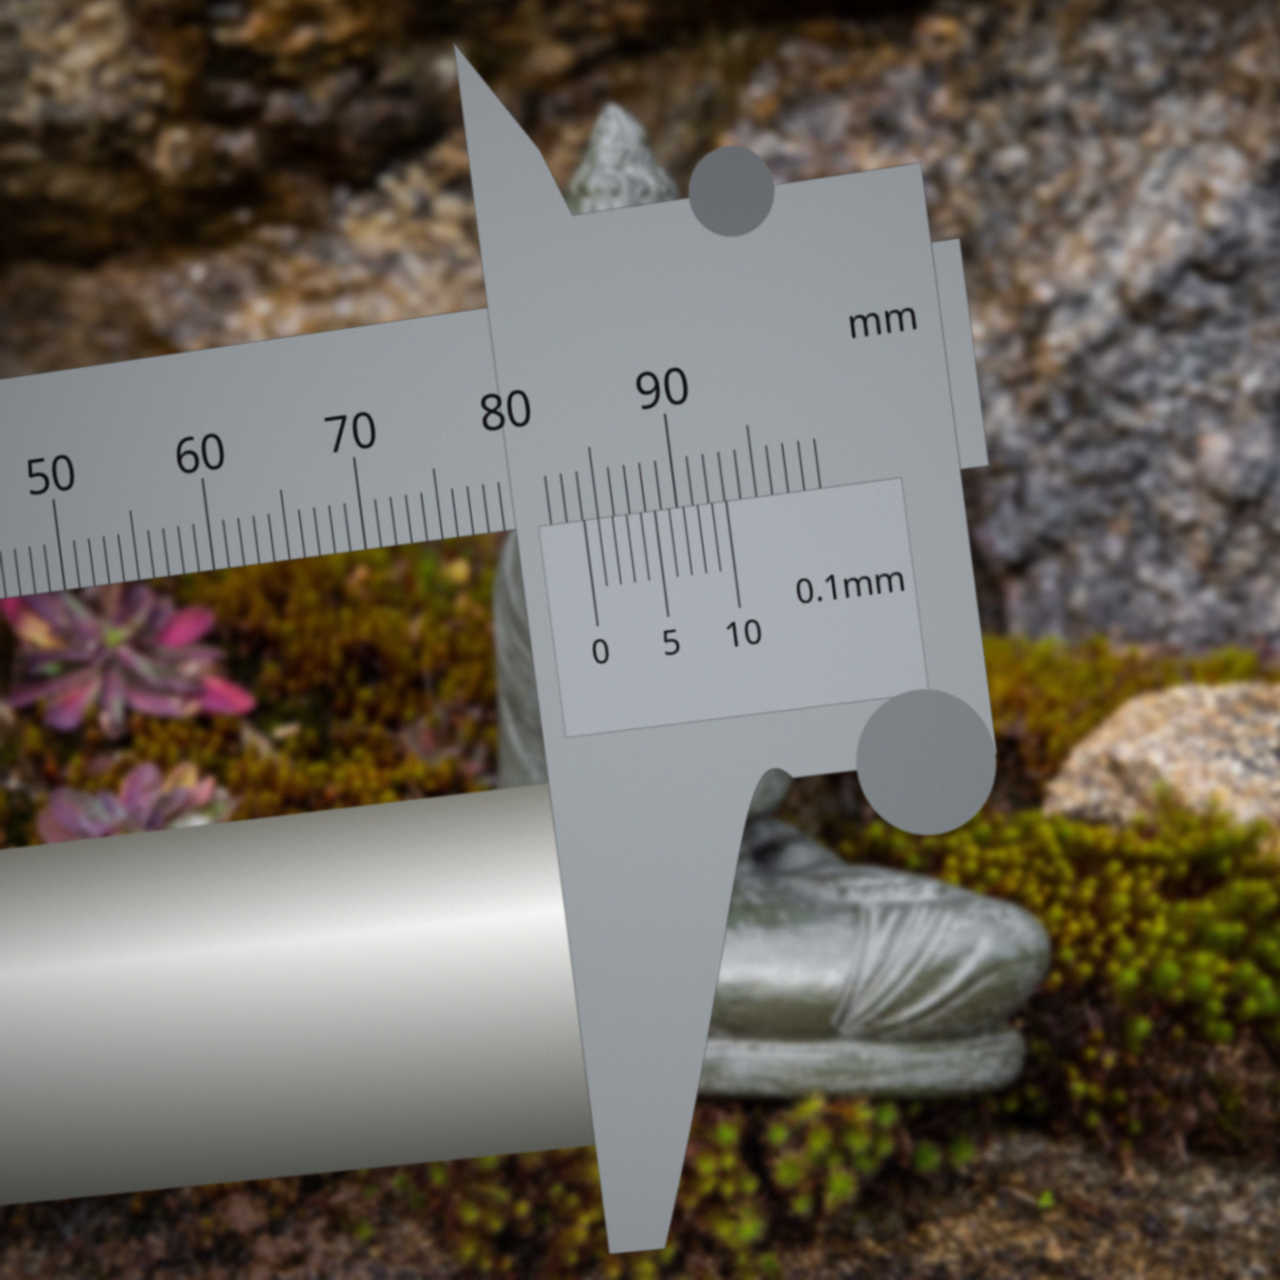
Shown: 84.1 mm
